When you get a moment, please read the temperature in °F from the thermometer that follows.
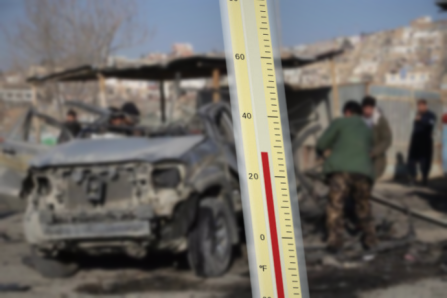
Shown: 28 °F
